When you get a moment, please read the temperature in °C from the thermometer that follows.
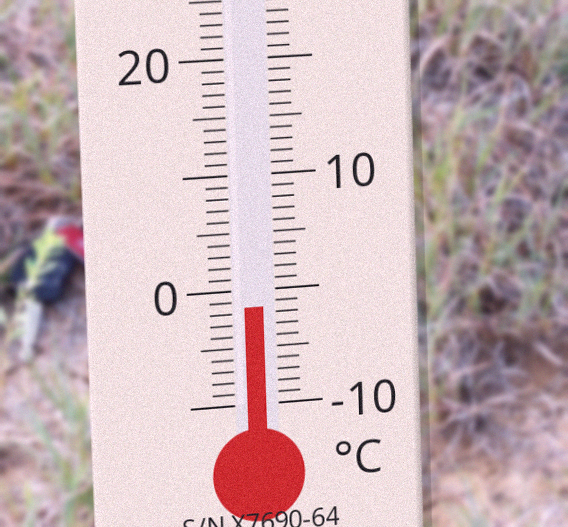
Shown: -1.5 °C
